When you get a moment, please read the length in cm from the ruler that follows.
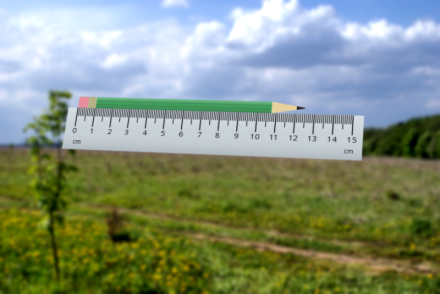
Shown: 12.5 cm
